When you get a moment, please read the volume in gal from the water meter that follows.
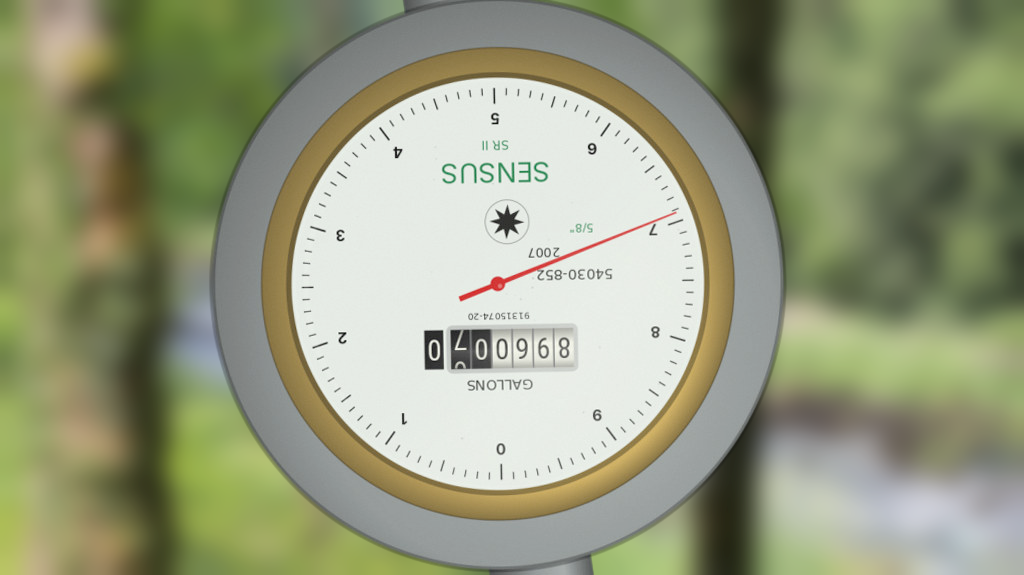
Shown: 8960066.9 gal
